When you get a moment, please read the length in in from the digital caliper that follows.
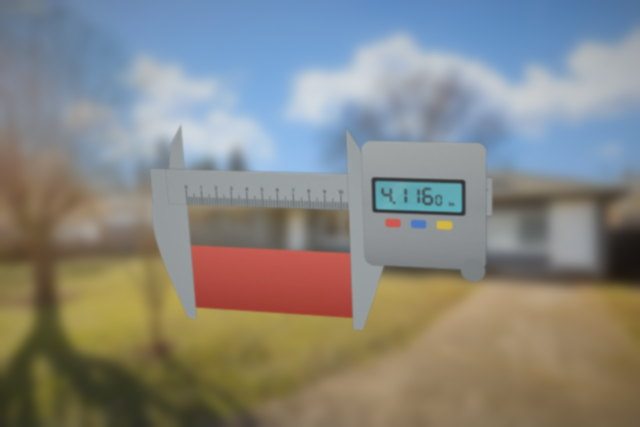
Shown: 4.1160 in
